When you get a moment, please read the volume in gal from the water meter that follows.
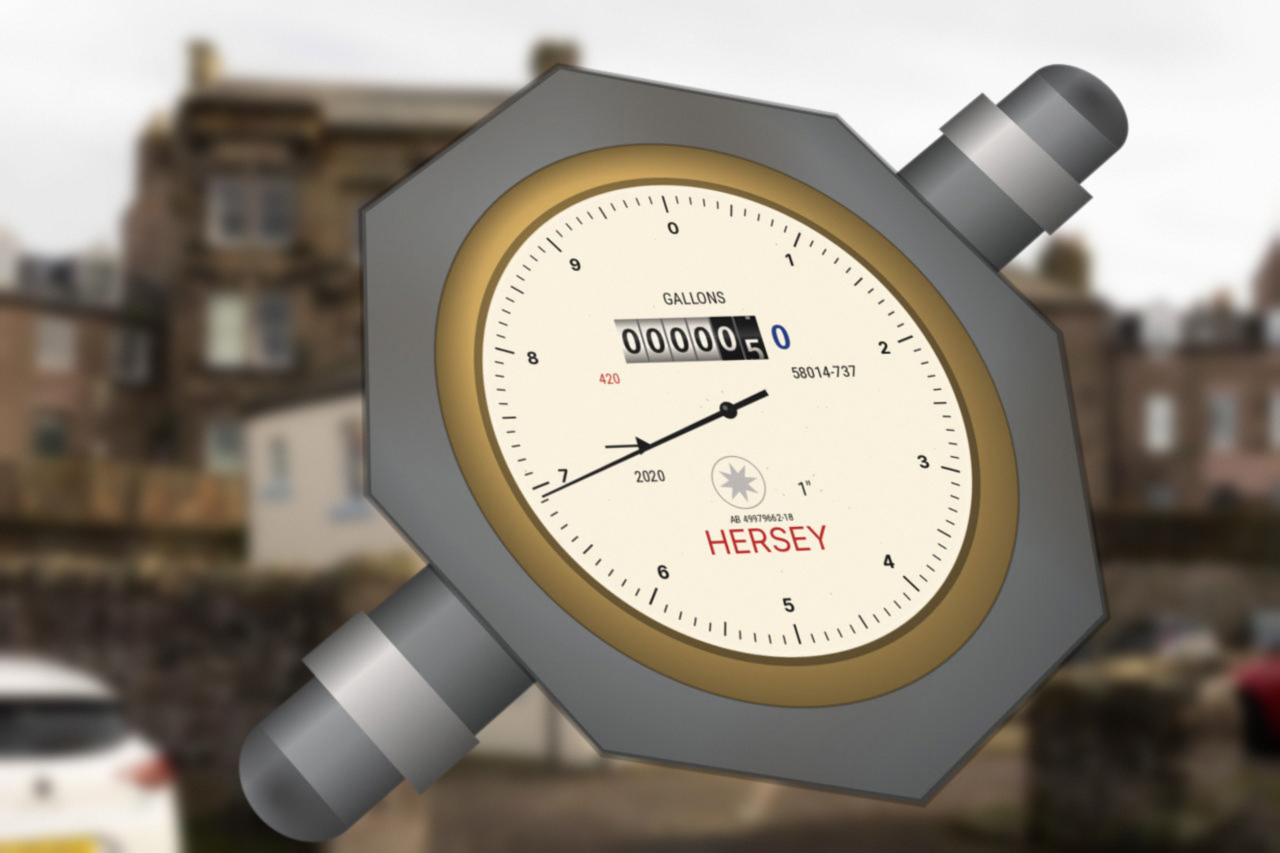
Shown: 46.9 gal
